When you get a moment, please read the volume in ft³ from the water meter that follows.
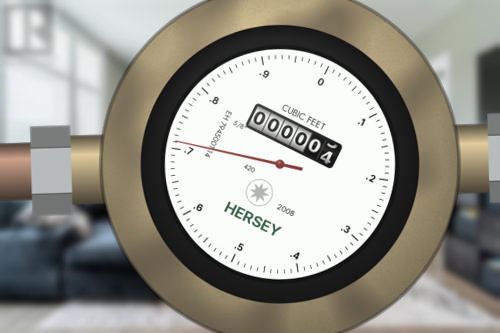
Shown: 3.71 ft³
